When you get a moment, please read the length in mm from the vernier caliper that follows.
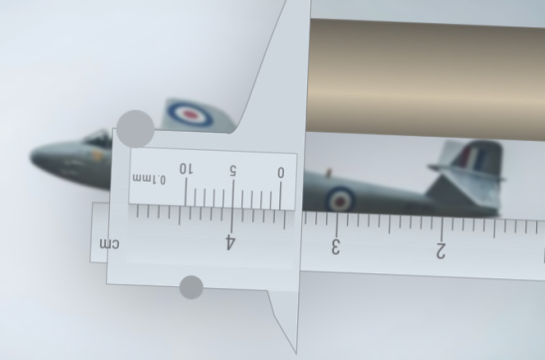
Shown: 35.5 mm
